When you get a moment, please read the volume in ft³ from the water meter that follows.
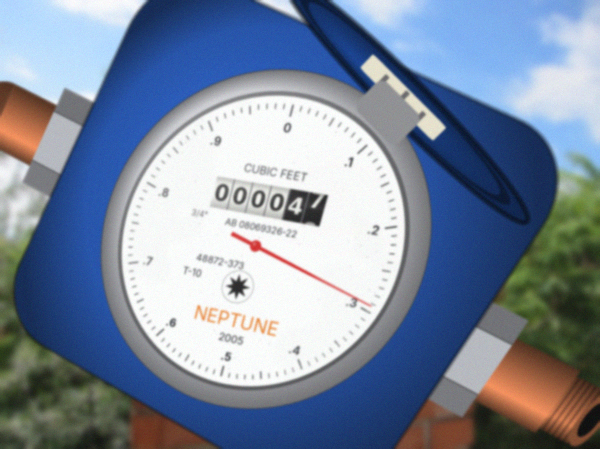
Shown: 47.29 ft³
